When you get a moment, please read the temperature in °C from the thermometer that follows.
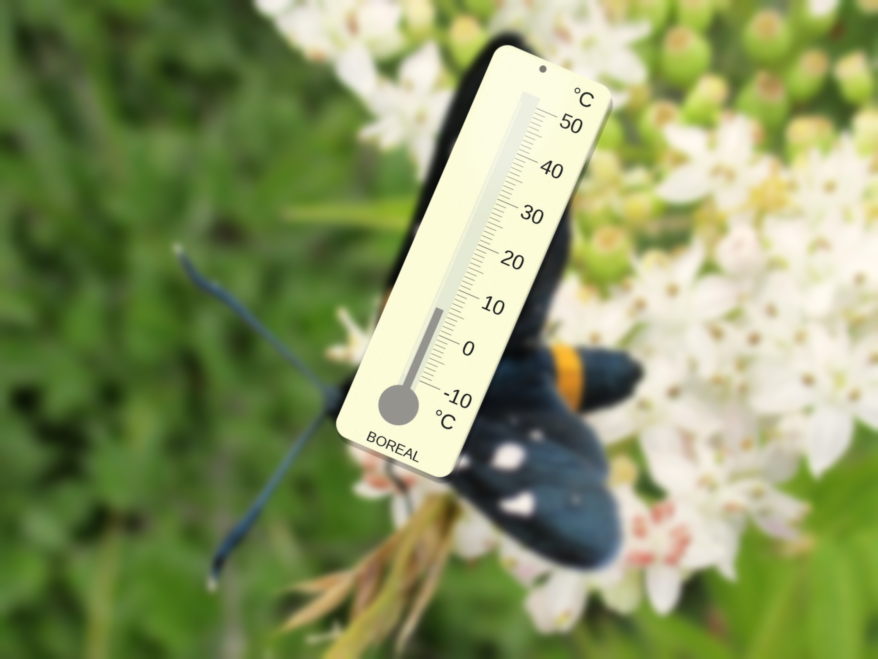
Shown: 5 °C
